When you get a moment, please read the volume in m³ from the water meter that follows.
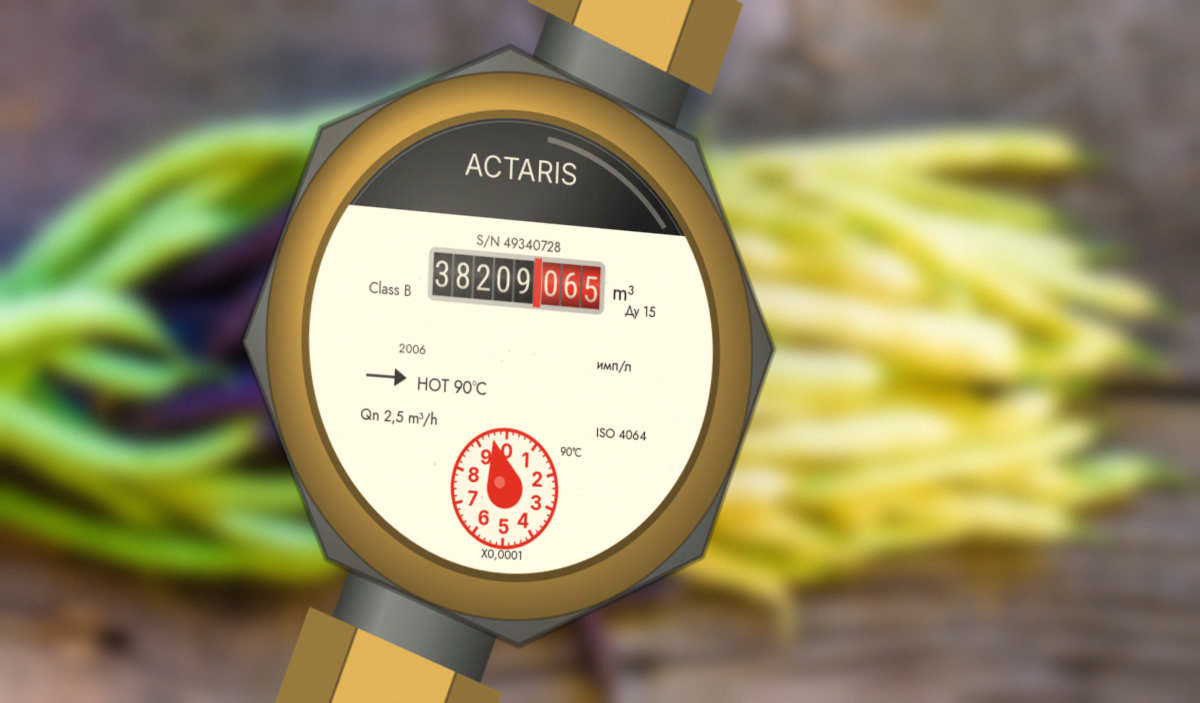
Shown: 38209.0649 m³
